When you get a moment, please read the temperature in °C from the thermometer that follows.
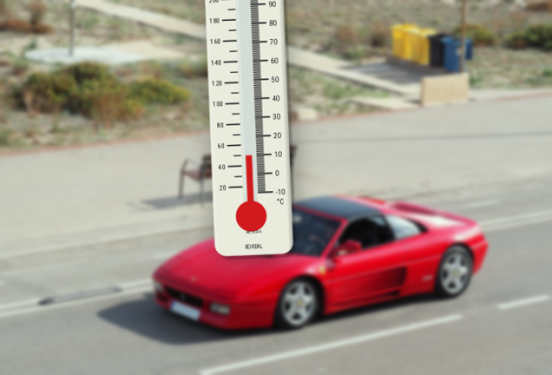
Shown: 10 °C
